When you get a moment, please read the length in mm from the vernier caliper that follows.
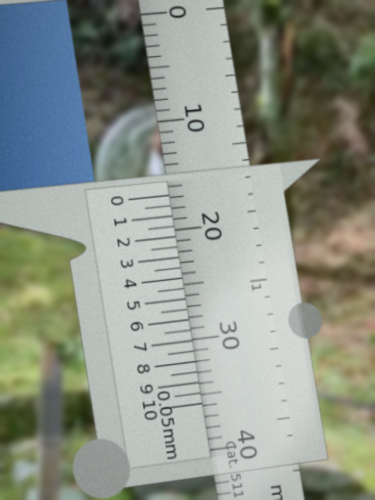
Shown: 16.8 mm
